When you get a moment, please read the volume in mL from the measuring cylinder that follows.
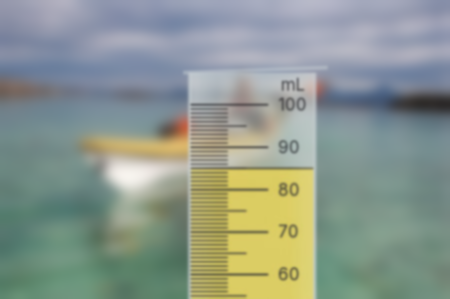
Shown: 85 mL
